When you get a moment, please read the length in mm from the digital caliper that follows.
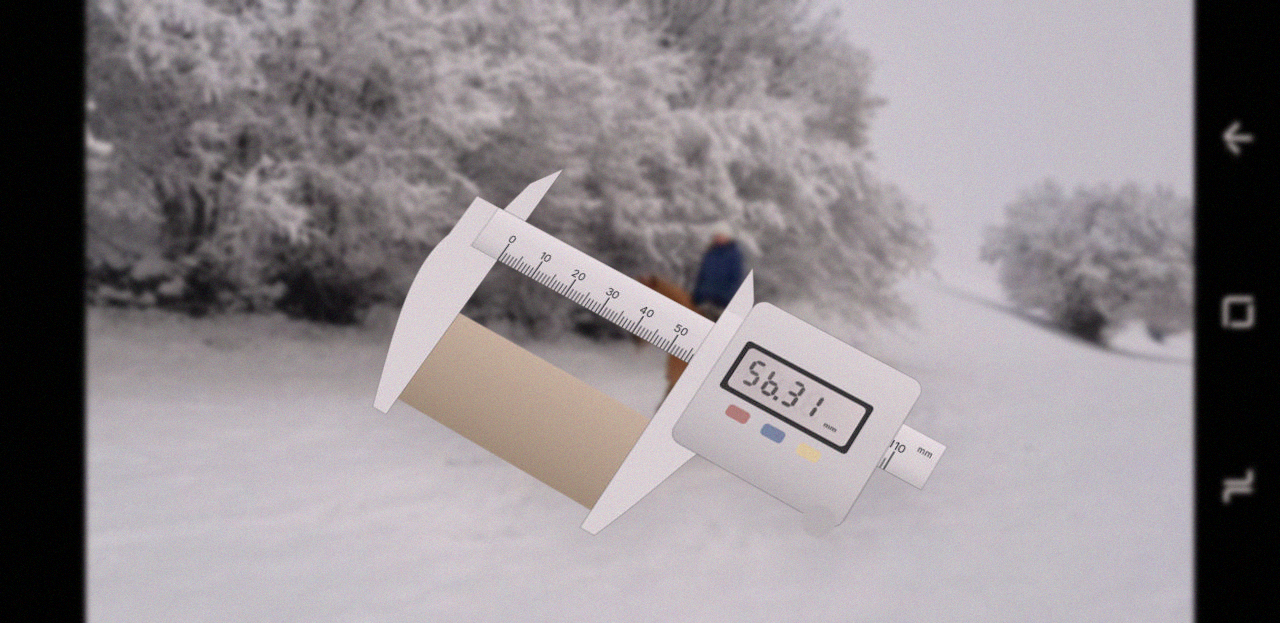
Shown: 56.31 mm
